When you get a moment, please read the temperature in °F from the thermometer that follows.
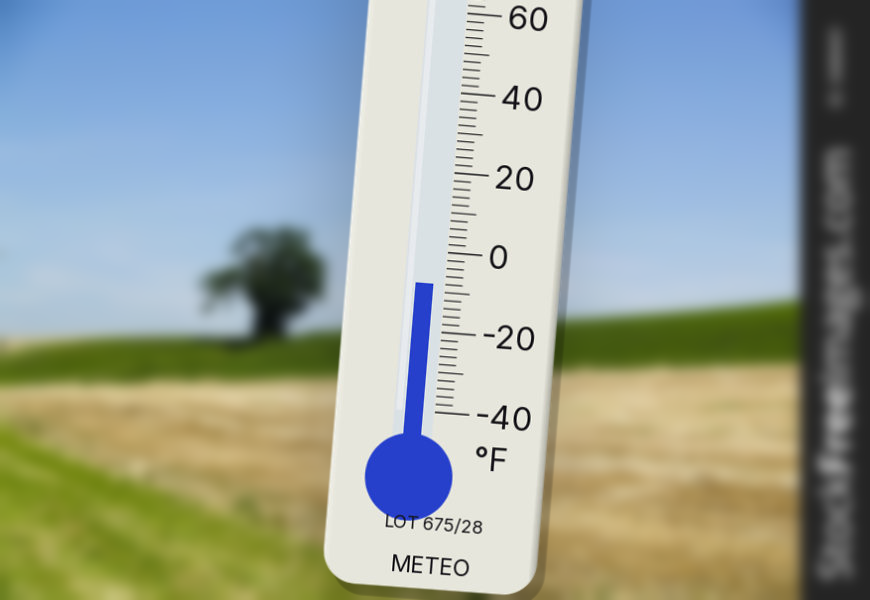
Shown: -8 °F
